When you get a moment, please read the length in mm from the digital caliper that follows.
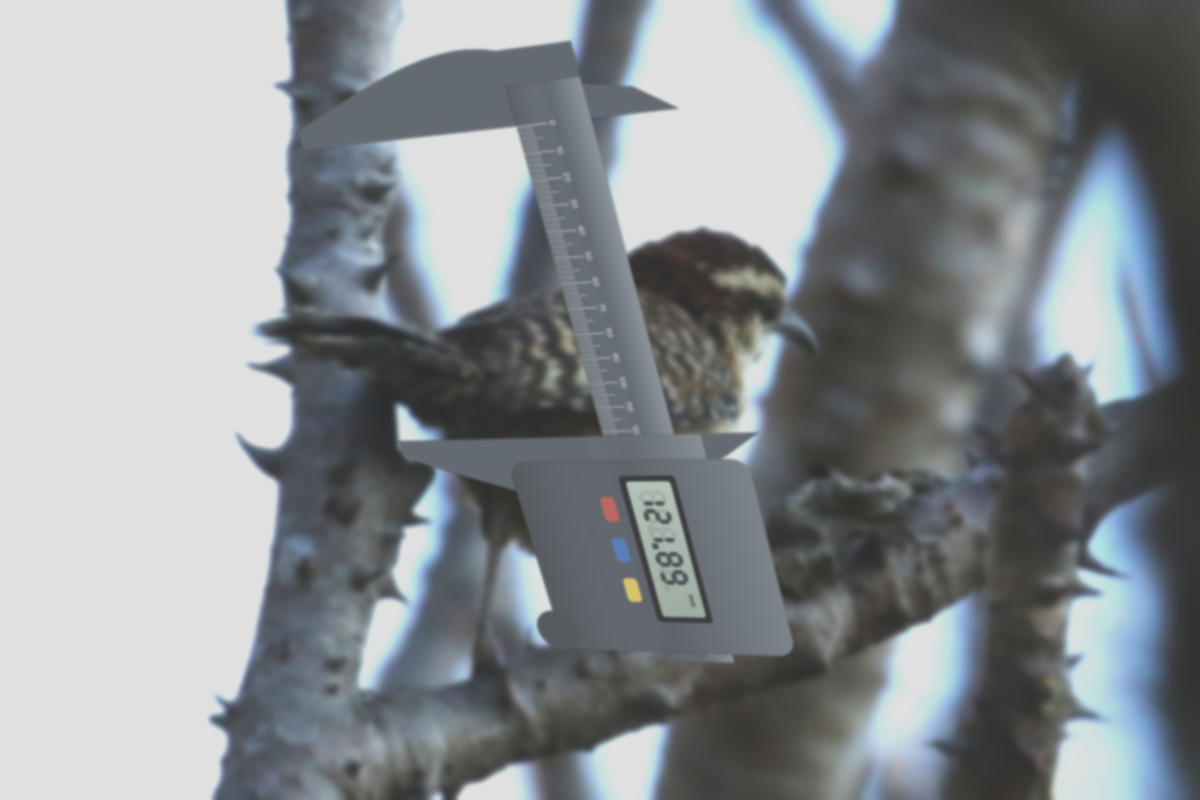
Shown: 121.89 mm
